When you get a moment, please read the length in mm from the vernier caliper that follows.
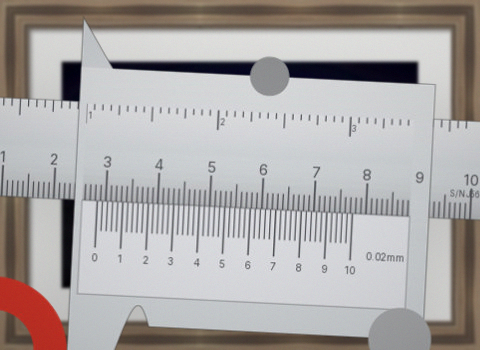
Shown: 28.4 mm
